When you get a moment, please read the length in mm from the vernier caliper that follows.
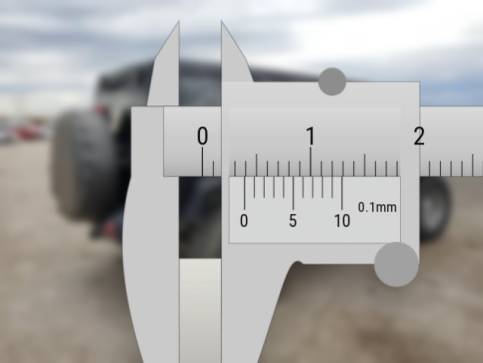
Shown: 3.9 mm
